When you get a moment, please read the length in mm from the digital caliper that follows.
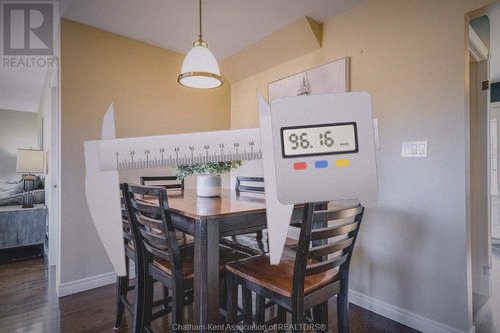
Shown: 96.16 mm
